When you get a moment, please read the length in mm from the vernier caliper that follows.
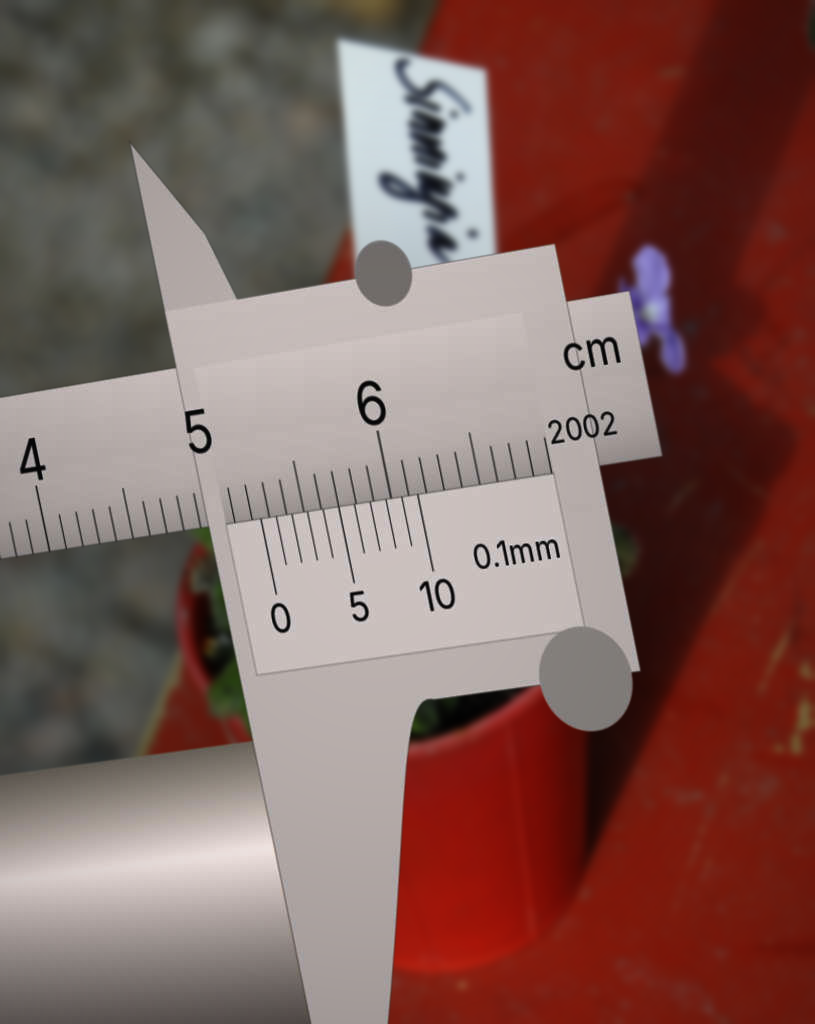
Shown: 52.5 mm
